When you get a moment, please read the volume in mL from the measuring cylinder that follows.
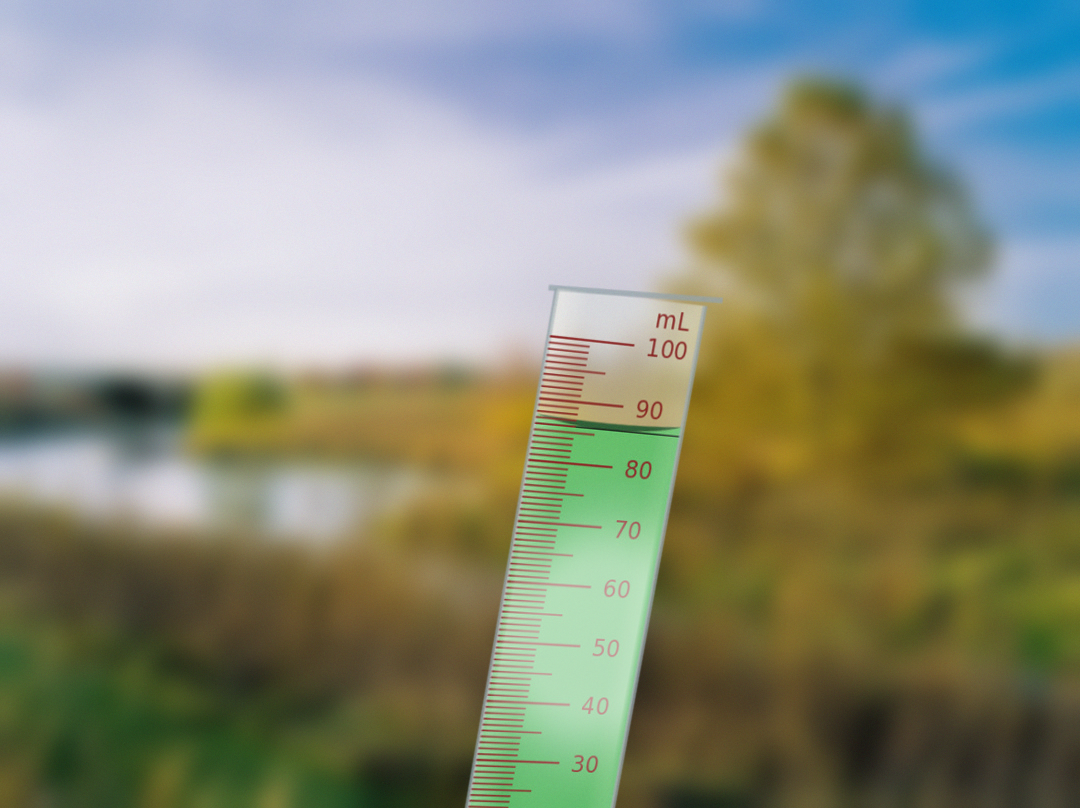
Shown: 86 mL
